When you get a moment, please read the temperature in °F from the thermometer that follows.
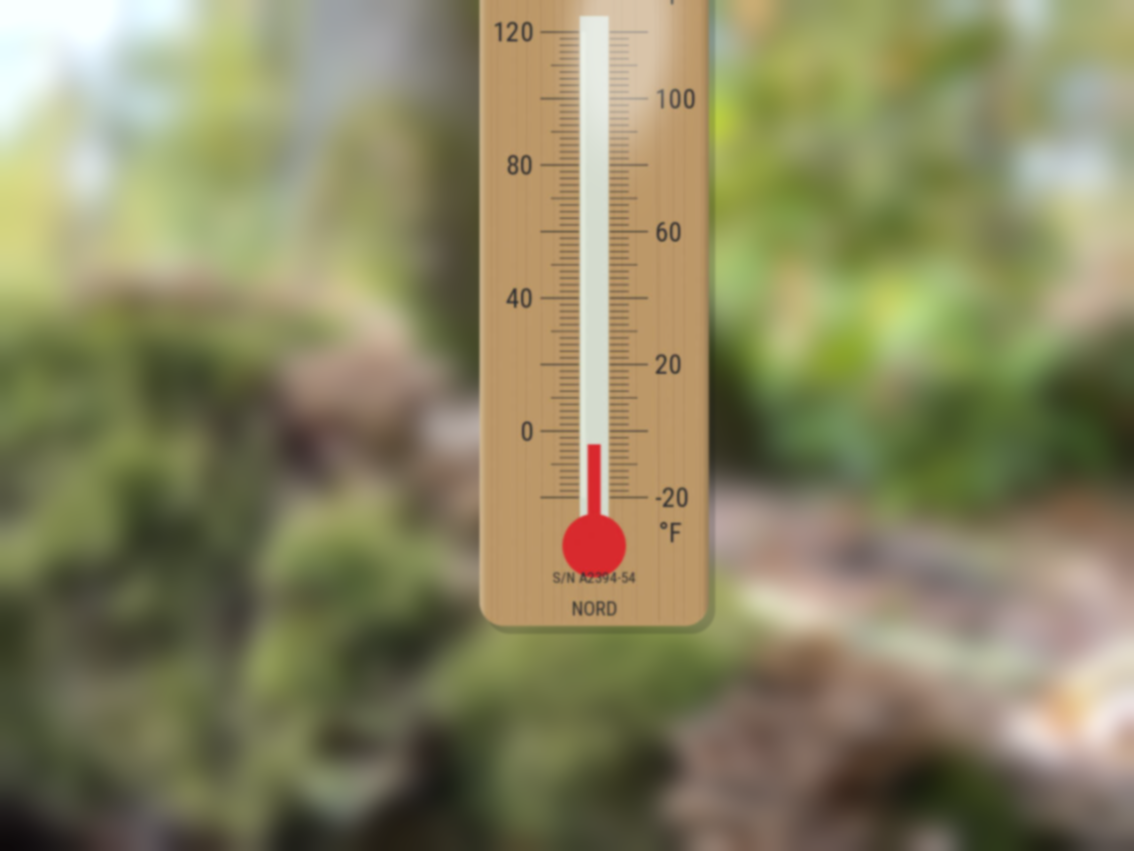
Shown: -4 °F
